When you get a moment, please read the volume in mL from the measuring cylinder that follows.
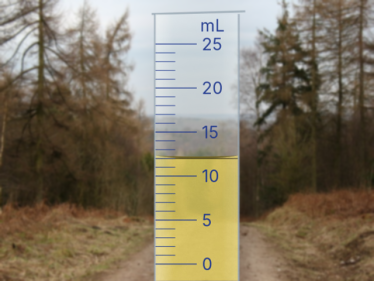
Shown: 12 mL
